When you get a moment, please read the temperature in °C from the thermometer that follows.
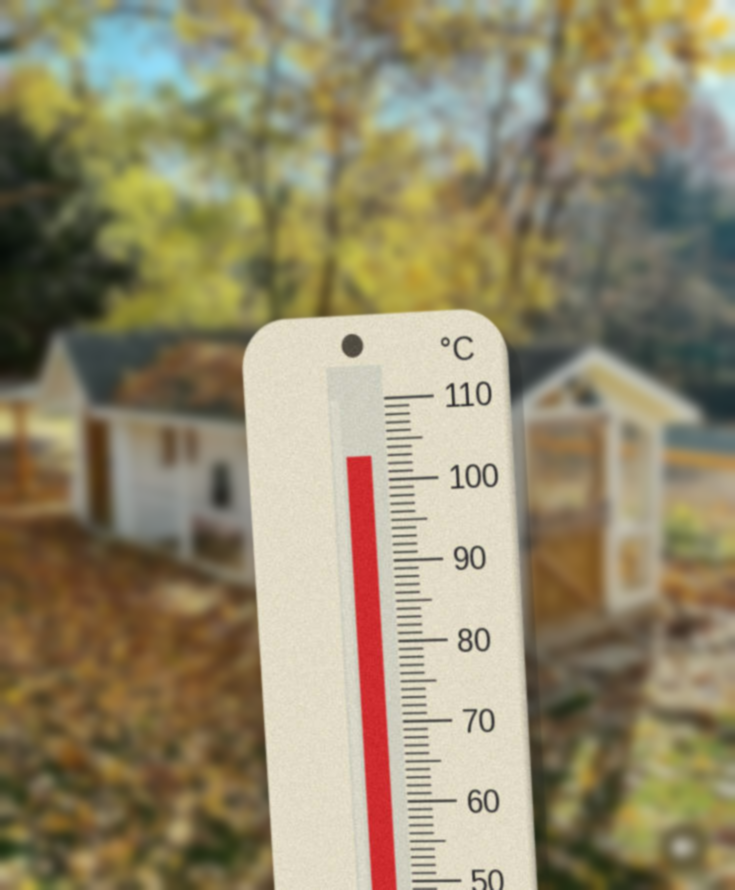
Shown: 103 °C
